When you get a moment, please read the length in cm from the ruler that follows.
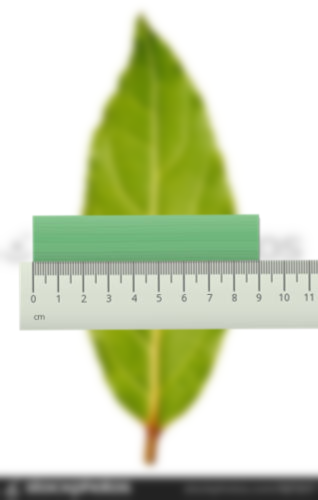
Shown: 9 cm
